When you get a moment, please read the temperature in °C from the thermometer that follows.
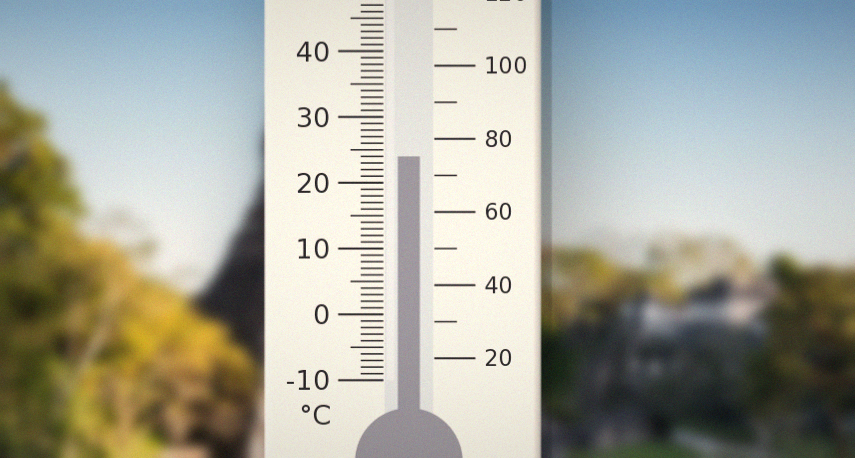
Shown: 24 °C
